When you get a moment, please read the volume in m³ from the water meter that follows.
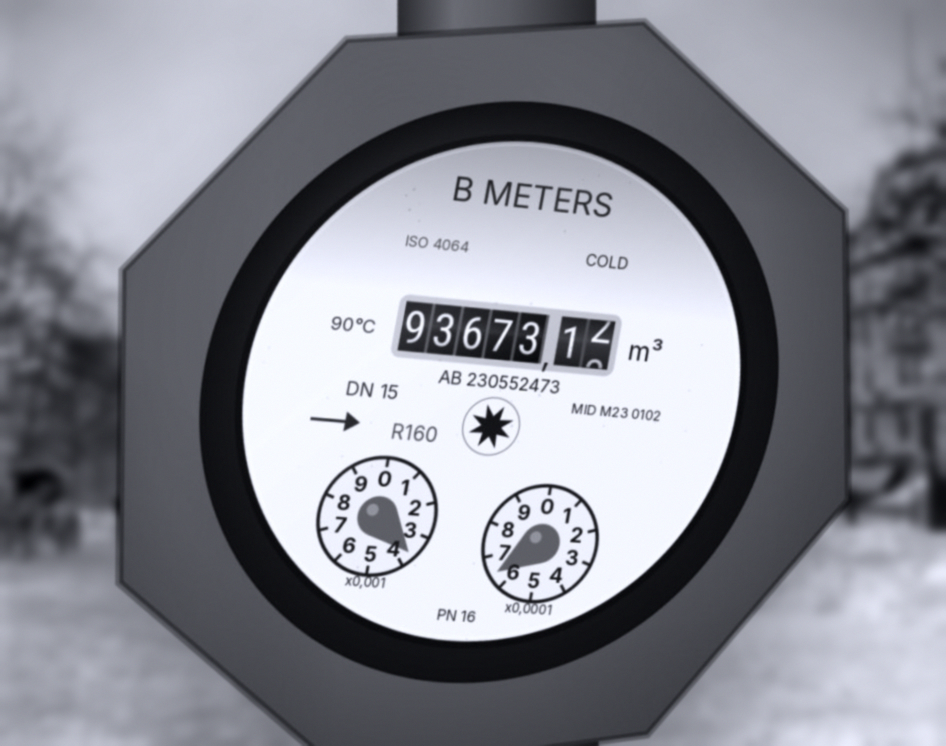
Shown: 93673.1236 m³
